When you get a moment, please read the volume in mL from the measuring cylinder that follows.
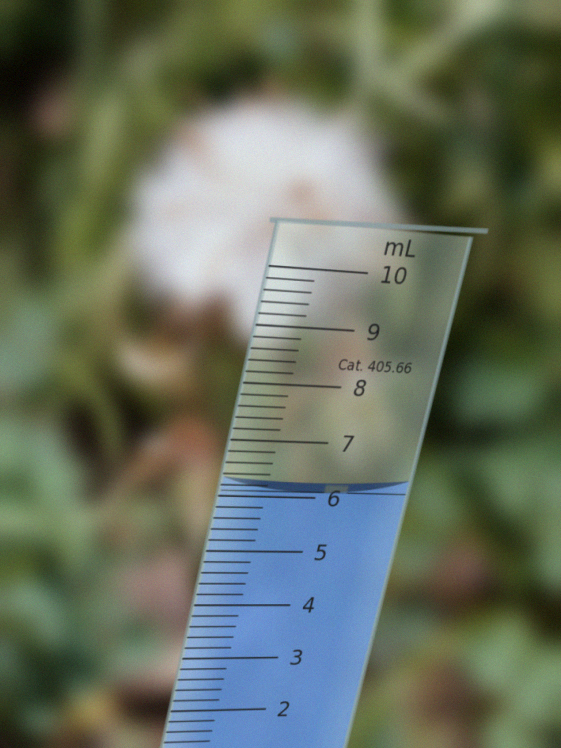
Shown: 6.1 mL
